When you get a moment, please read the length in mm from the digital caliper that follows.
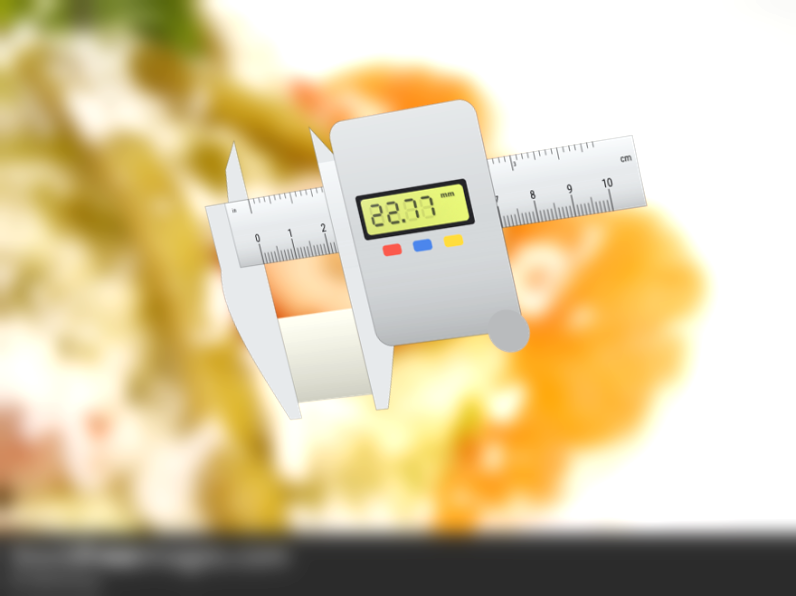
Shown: 22.77 mm
